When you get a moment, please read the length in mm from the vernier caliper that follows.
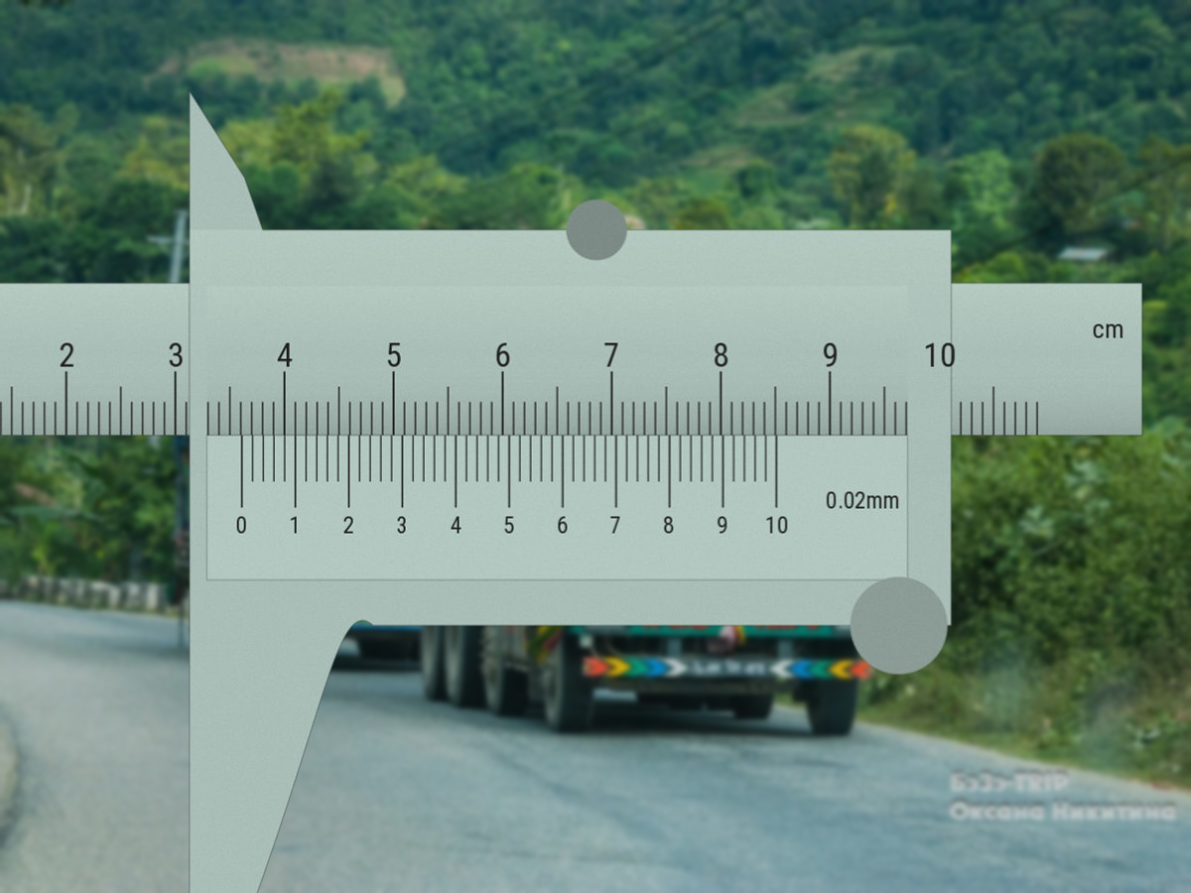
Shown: 36.1 mm
